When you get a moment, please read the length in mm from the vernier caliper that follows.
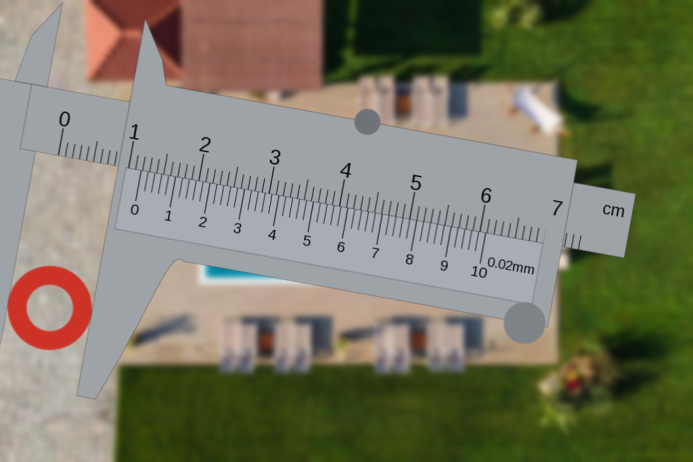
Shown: 11.8 mm
